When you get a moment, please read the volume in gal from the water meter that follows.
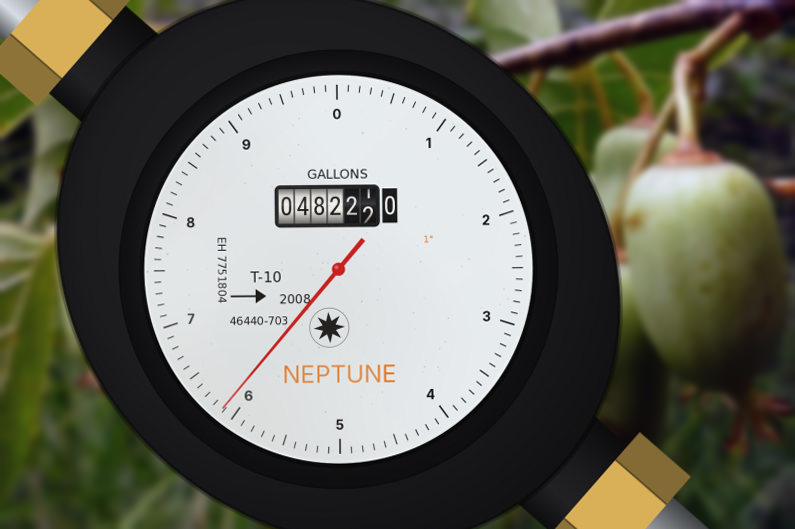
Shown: 482216.1 gal
